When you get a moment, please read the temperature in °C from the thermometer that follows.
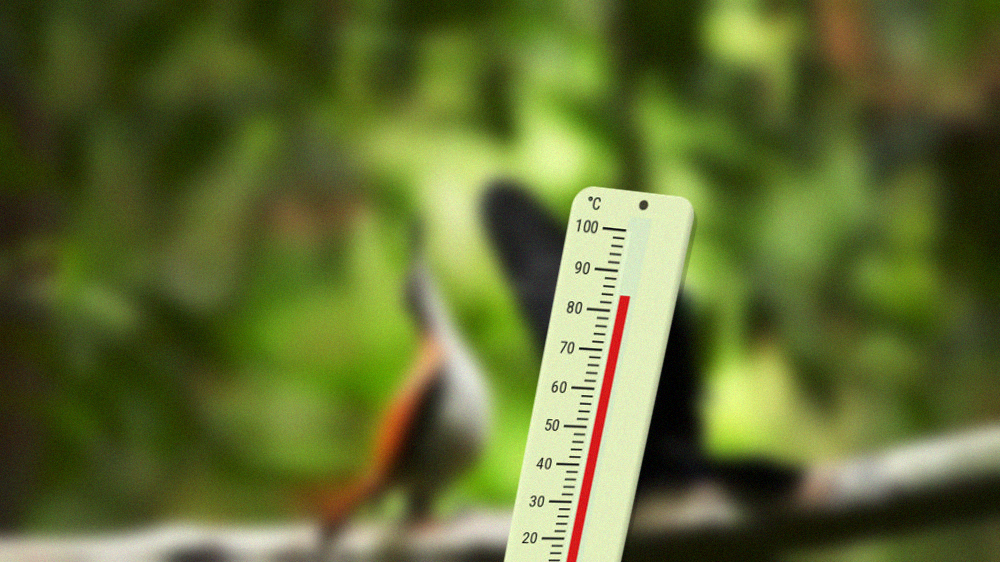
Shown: 84 °C
